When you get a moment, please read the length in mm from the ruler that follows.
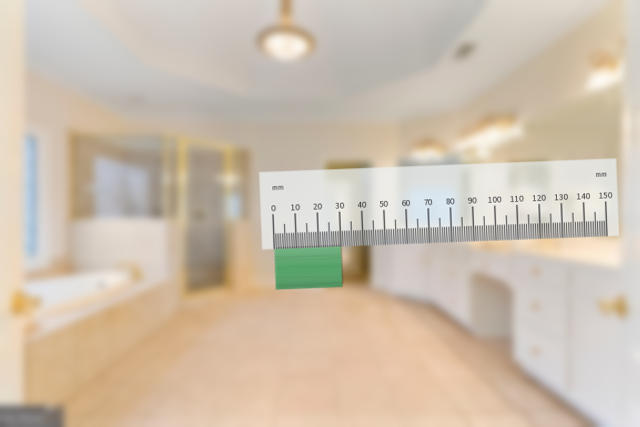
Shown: 30 mm
